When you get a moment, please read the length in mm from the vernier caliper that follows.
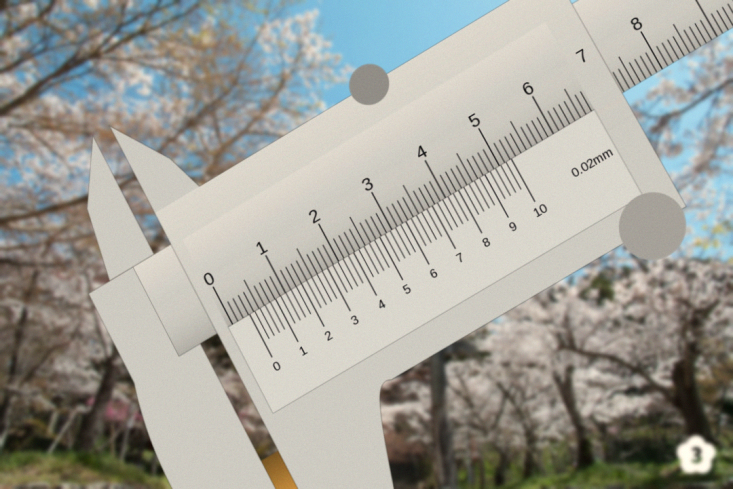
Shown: 3.2 mm
